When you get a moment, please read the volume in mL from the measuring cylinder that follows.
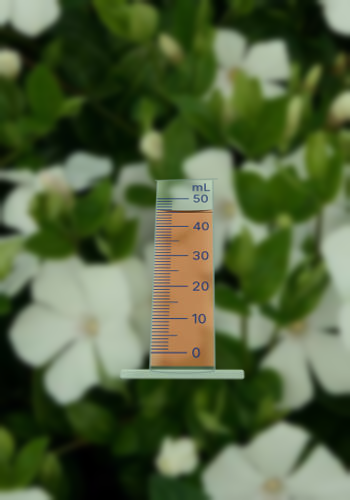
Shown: 45 mL
